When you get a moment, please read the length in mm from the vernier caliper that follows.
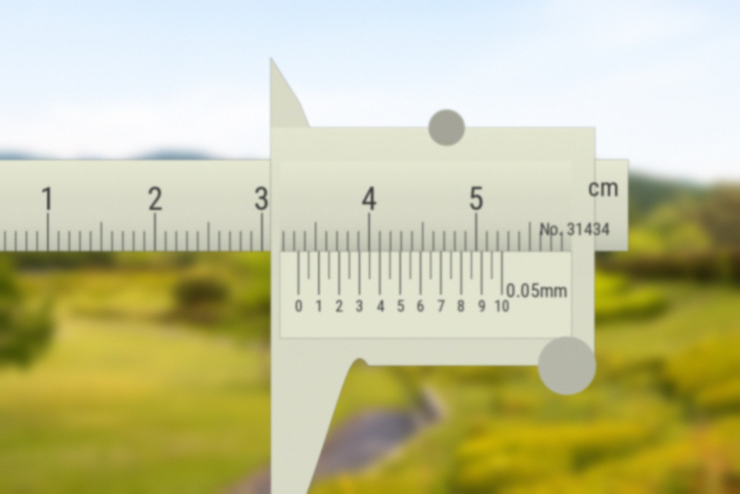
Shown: 33.4 mm
